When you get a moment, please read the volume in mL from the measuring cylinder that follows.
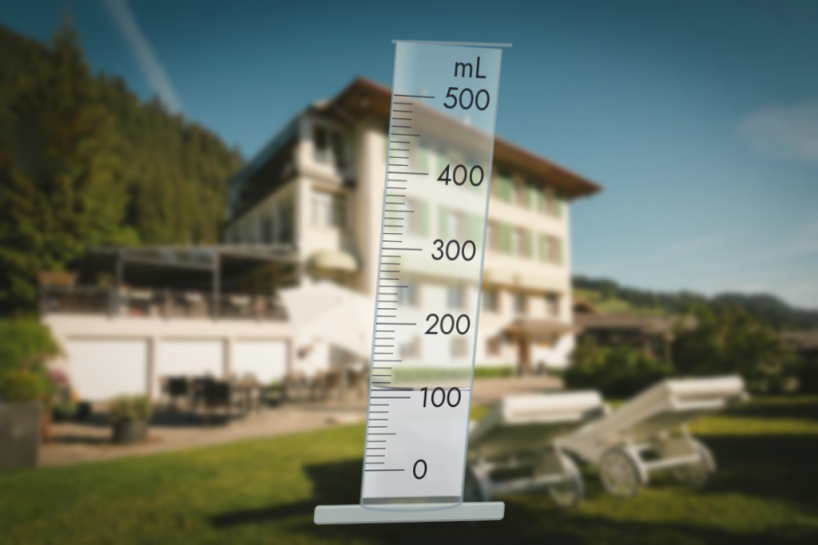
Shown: 110 mL
